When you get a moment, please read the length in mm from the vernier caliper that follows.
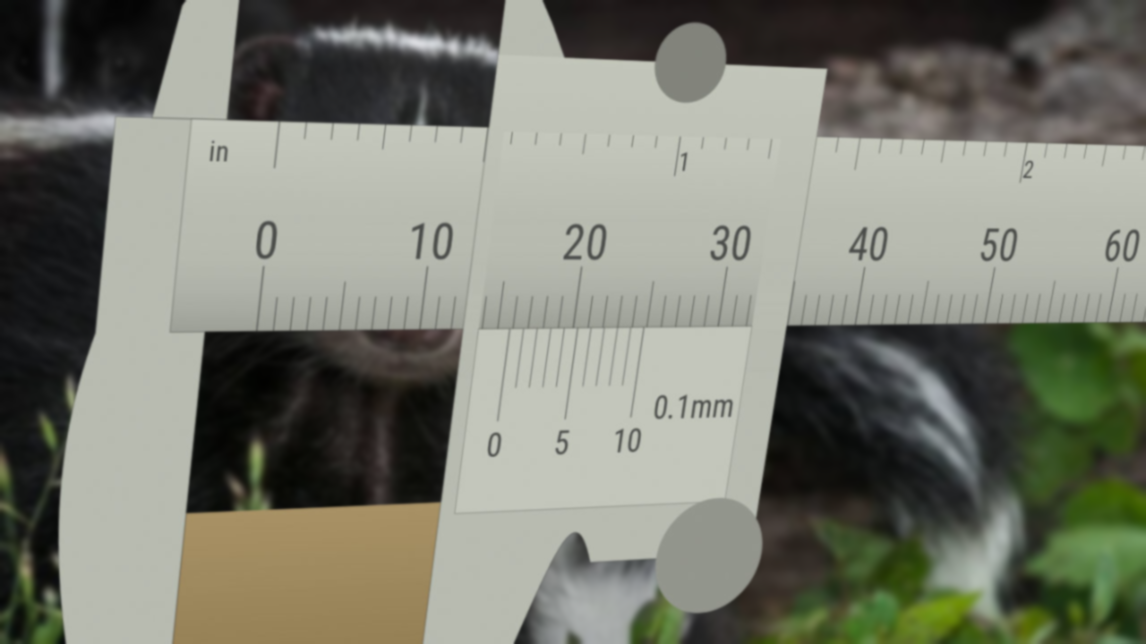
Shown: 15.8 mm
